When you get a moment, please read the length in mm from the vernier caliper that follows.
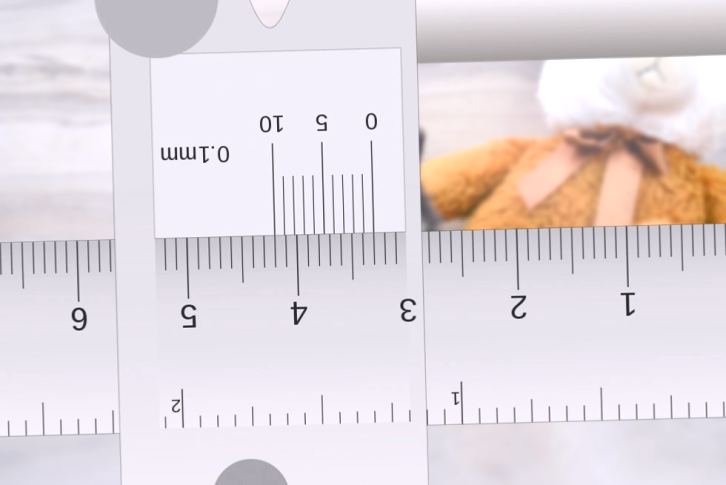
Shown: 33.0 mm
